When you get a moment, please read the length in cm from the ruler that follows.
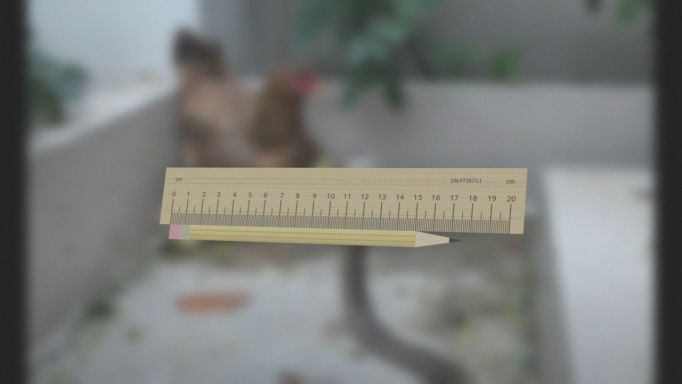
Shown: 17.5 cm
